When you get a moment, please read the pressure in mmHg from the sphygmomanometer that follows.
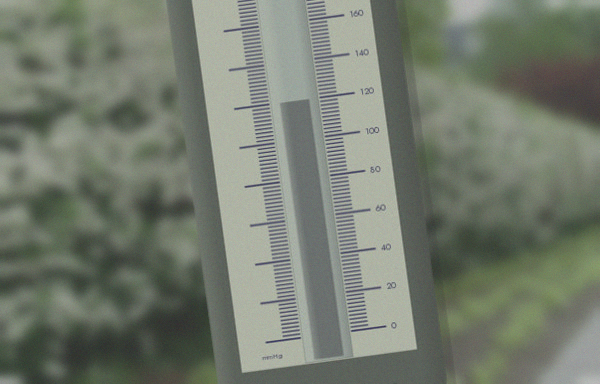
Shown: 120 mmHg
